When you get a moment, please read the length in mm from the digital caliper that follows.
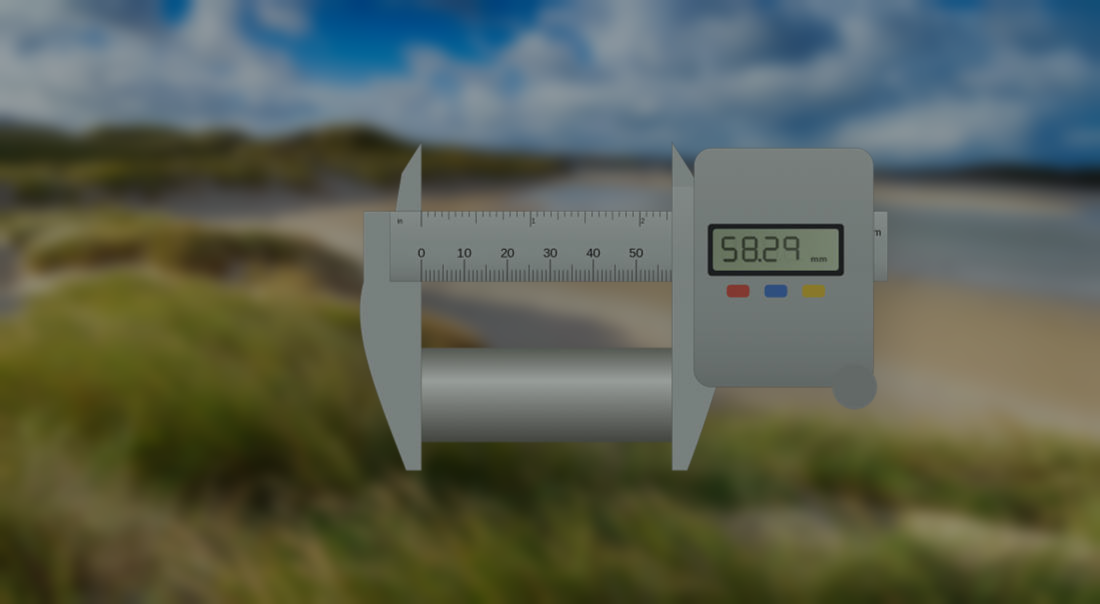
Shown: 58.29 mm
